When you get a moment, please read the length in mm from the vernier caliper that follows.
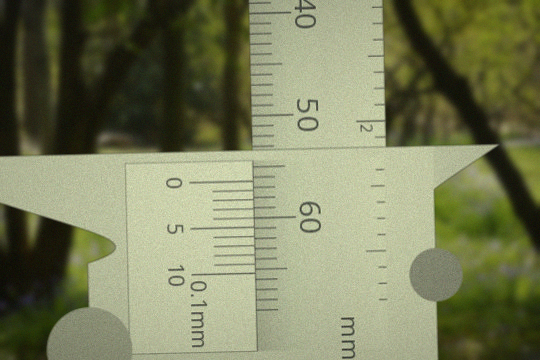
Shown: 56.4 mm
